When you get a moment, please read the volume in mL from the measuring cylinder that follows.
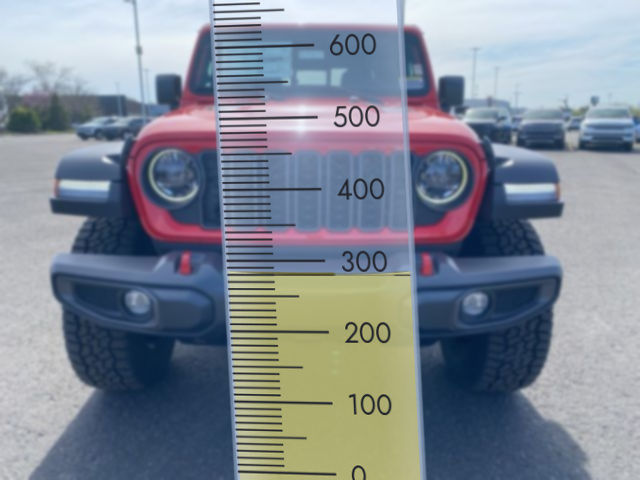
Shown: 280 mL
